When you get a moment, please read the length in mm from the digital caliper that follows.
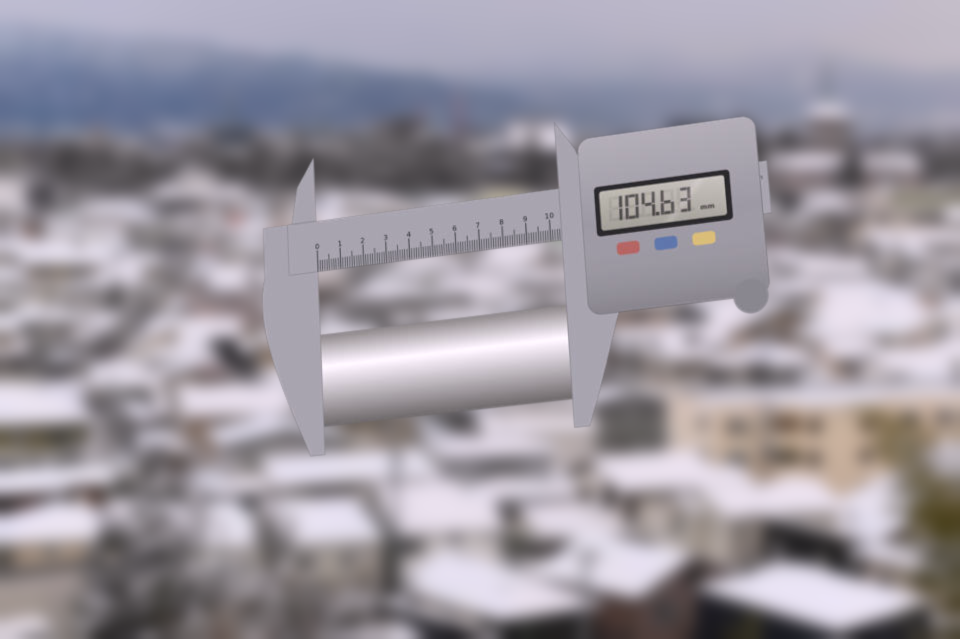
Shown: 104.63 mm
